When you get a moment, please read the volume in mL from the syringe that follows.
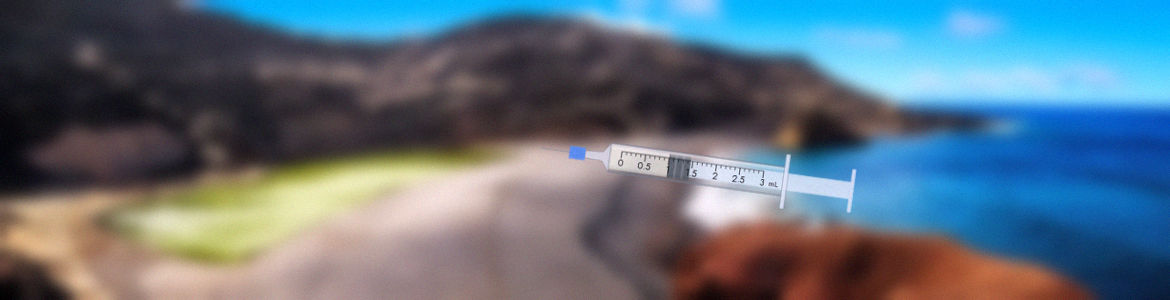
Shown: 1 mL
